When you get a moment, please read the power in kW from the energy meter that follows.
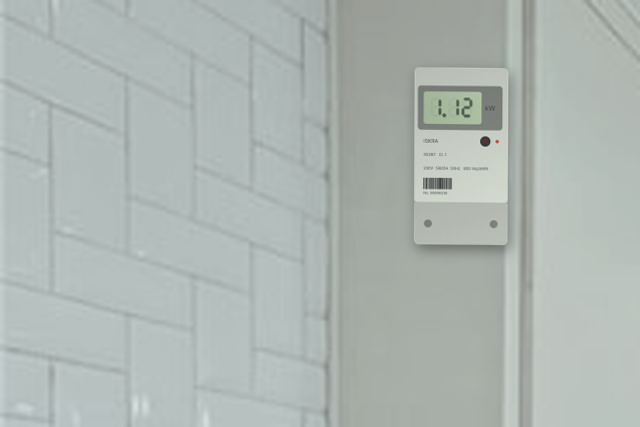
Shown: 1.12 kW
